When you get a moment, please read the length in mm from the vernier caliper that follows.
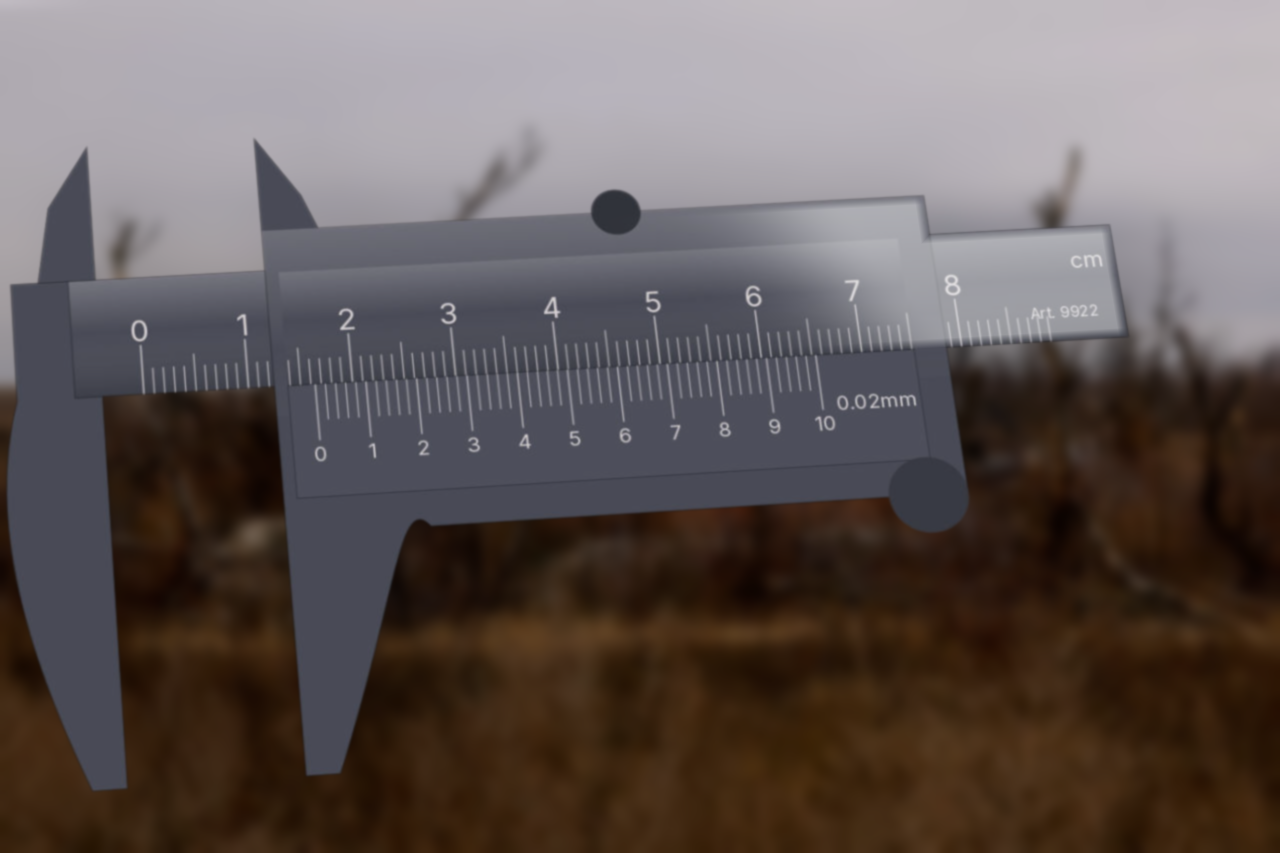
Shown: 16.4 mm
